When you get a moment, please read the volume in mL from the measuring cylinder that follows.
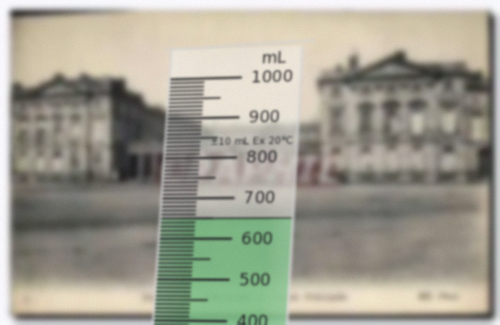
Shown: 650 mL
